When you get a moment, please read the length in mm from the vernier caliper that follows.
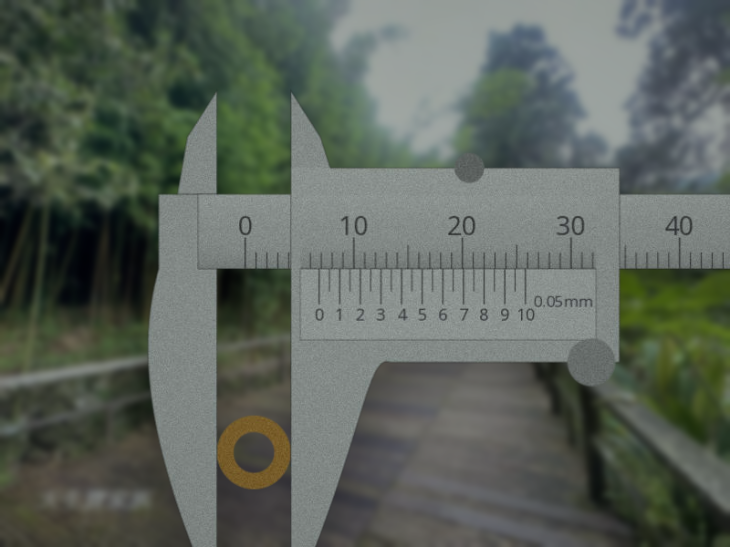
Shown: 6.8 mm
